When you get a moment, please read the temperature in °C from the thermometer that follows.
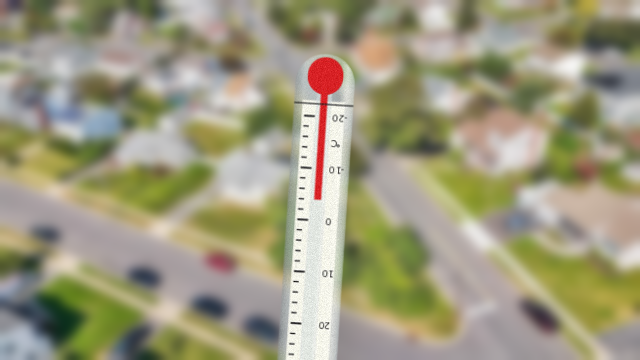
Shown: -4 °C
